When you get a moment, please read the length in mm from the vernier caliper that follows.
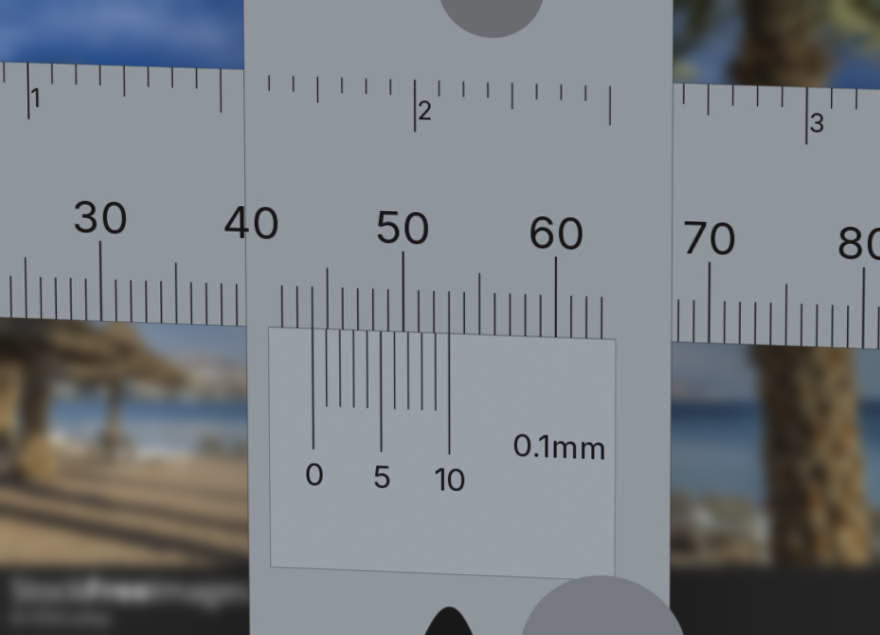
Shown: 44.0 mm
